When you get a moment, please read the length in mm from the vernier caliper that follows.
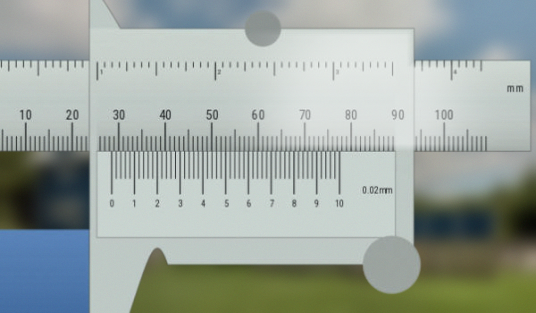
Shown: 28.5 mm
